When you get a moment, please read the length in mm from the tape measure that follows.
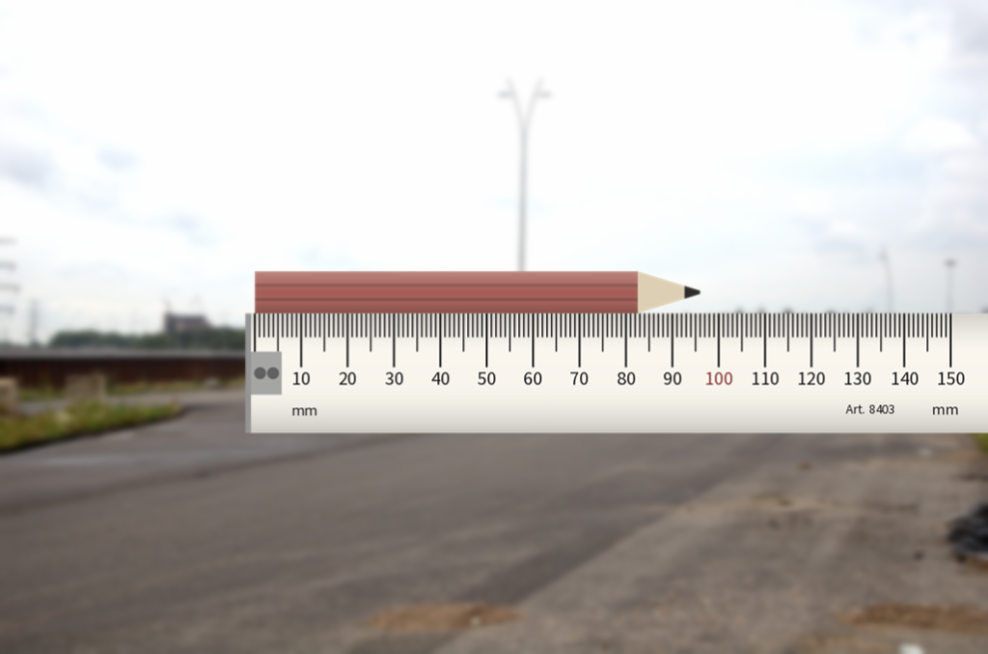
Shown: 96 mm
